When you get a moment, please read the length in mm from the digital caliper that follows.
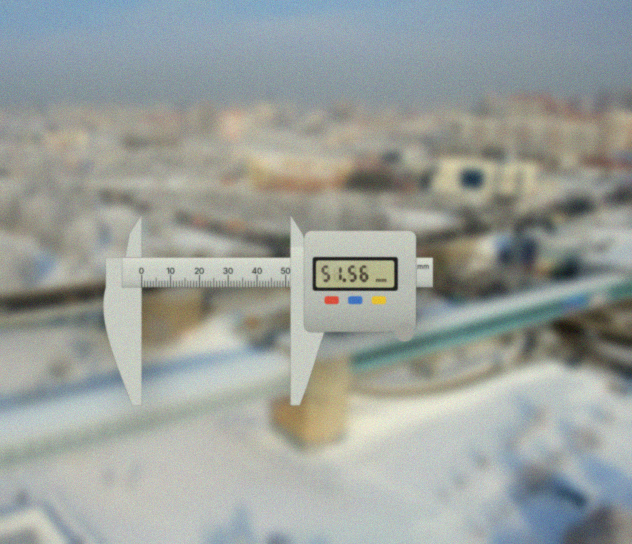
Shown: 51.56 mm
